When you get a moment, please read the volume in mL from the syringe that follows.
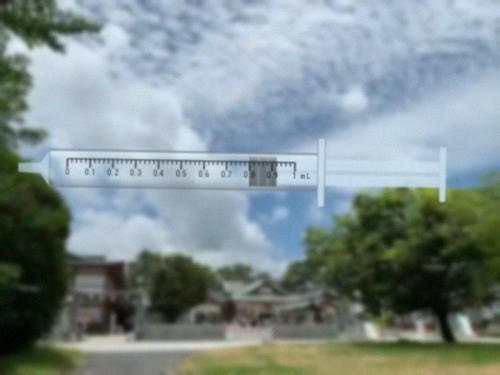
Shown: 0.8 mL
